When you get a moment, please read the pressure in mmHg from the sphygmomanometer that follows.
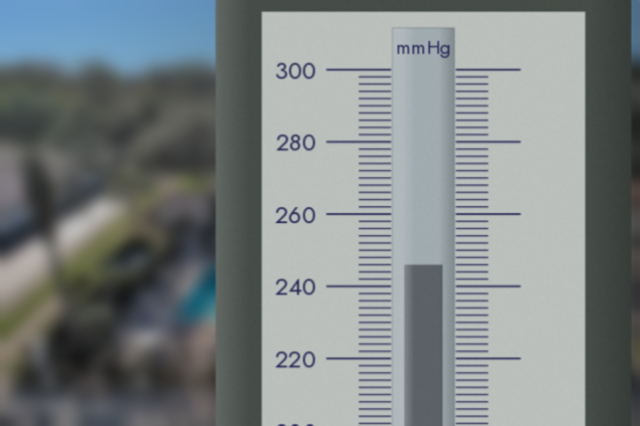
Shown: 246 mmHg
